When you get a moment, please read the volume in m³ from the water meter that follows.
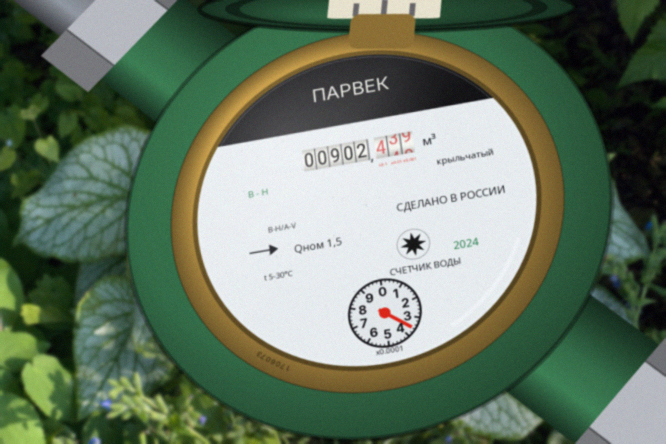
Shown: 902.4393 m³
